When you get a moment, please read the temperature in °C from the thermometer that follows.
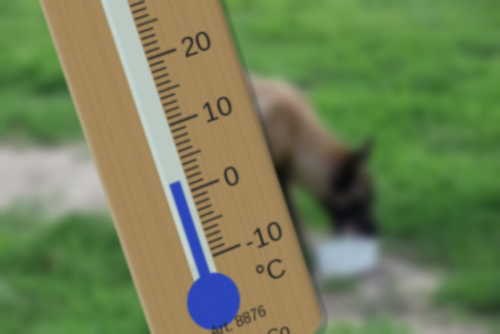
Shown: 2 °C
